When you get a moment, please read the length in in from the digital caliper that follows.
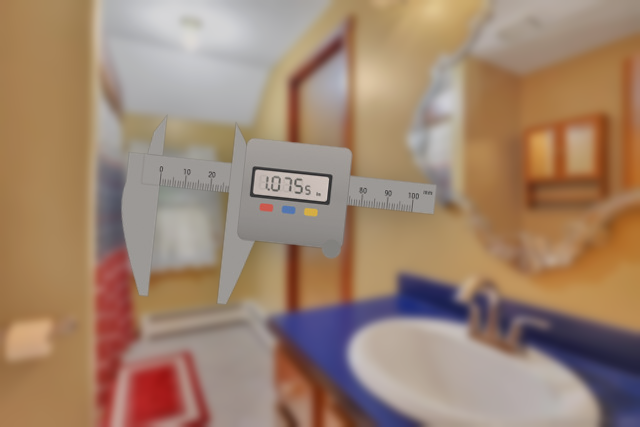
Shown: 1.0755 in
